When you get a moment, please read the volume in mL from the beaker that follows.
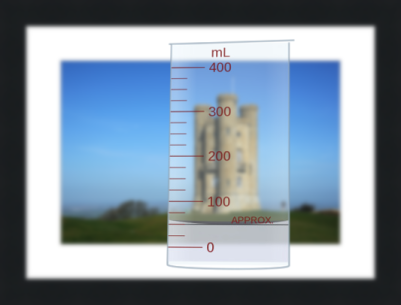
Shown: 50 mL
